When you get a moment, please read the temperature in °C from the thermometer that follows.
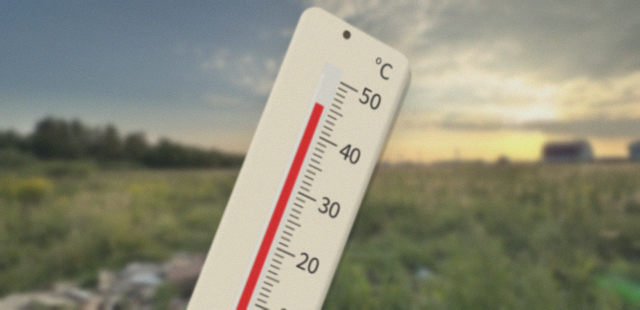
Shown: 45 °C
